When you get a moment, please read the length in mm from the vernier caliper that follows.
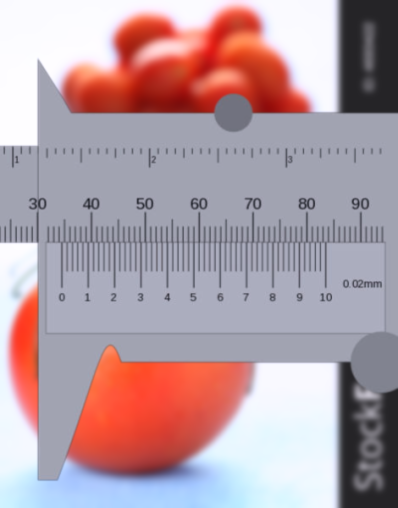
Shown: 34.5 mm
